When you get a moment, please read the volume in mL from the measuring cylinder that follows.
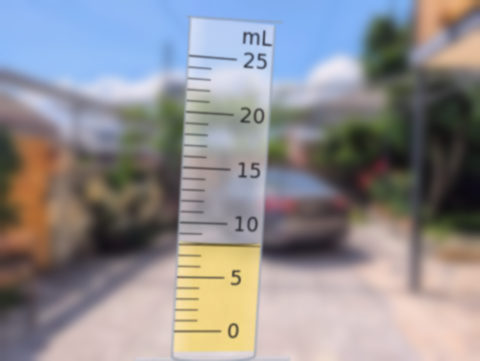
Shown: 8 mL
